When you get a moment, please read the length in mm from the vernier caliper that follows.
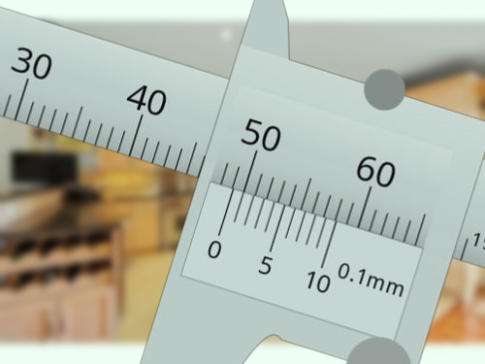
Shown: 49.1 mm
